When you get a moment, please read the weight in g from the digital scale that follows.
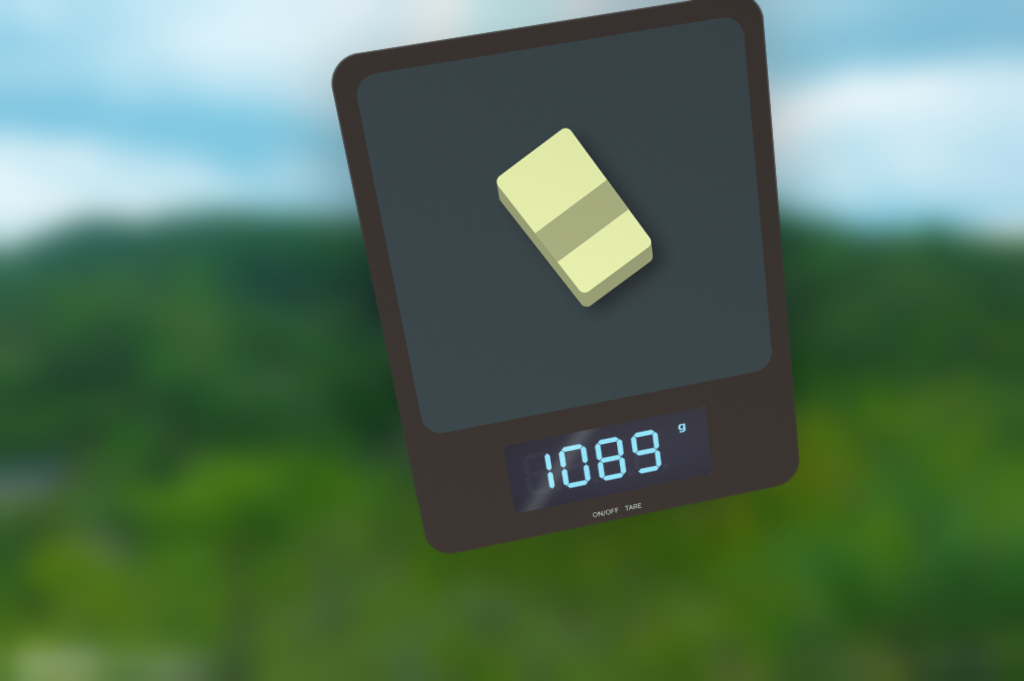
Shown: 1089 g
